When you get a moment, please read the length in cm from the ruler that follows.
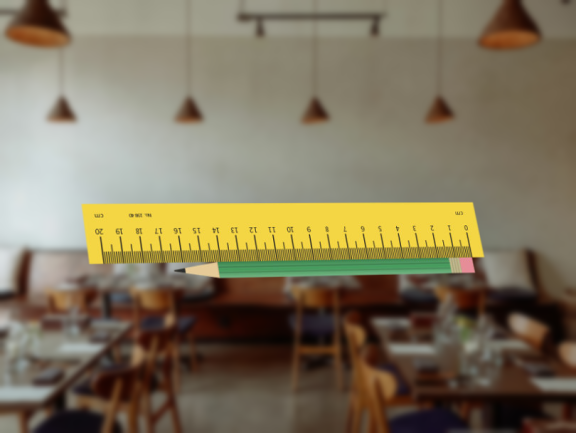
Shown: 16.5 cm
